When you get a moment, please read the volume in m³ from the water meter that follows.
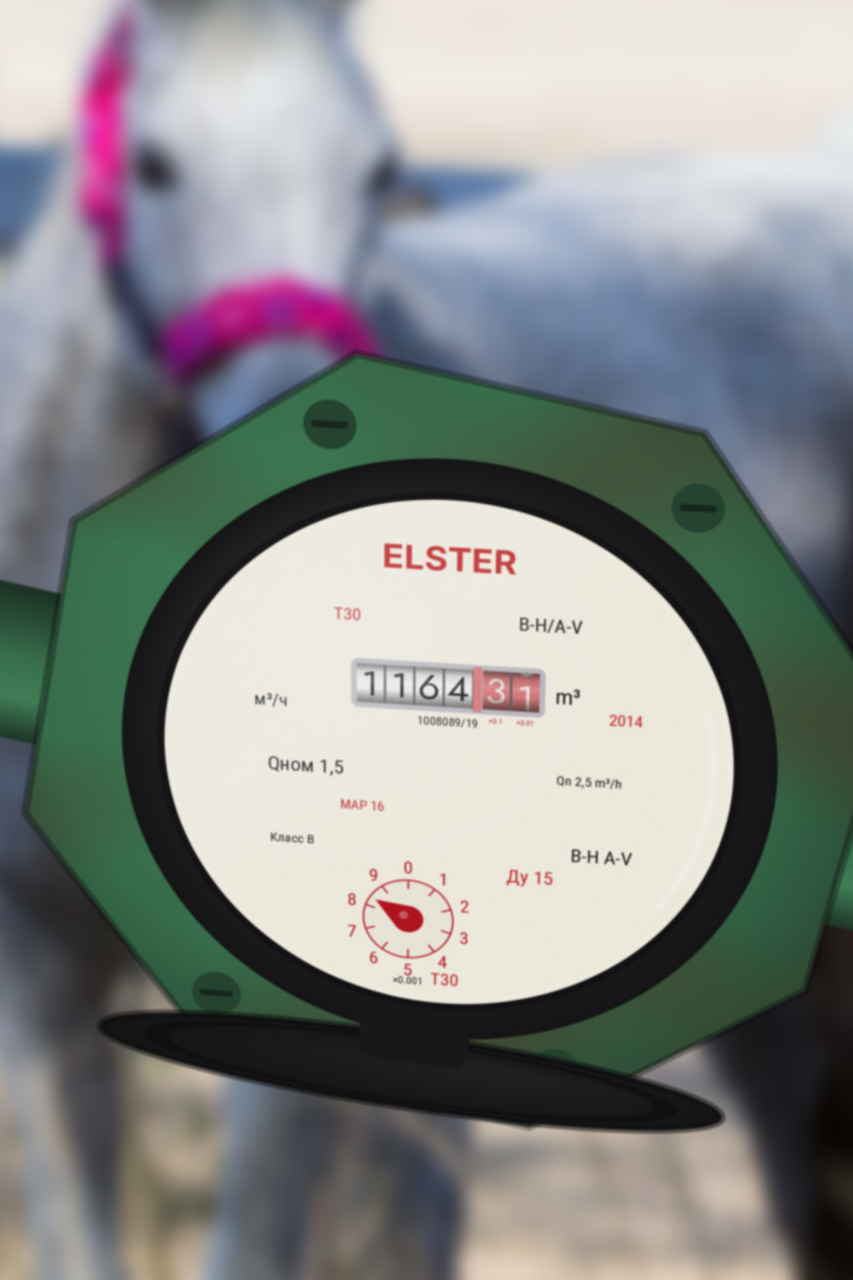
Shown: 1164.308 m³
